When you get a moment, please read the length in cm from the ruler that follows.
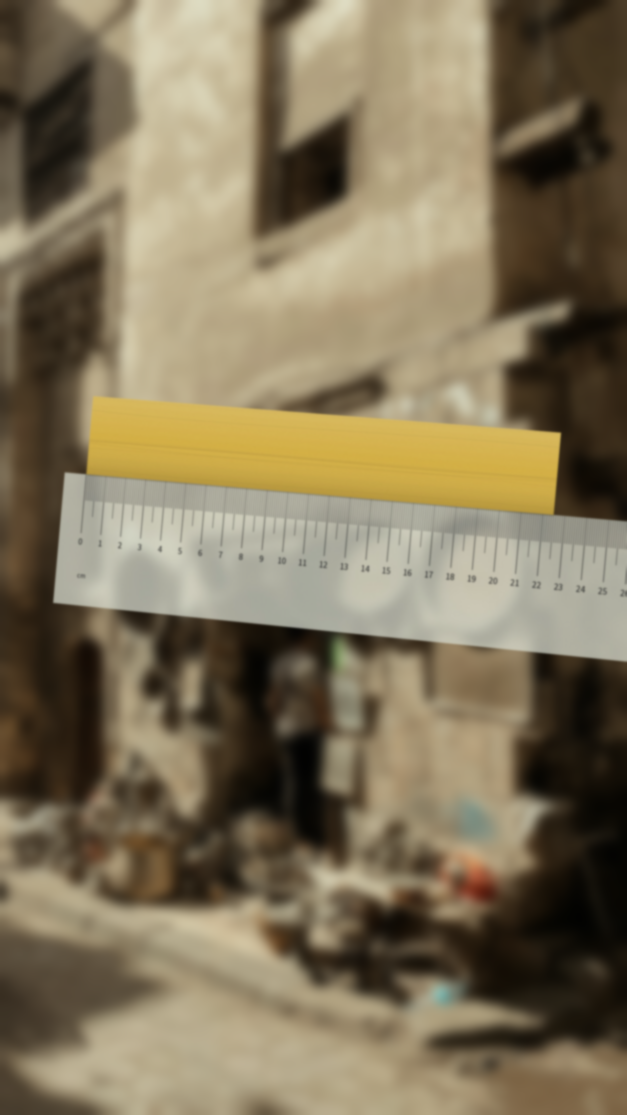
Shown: 22.5 cm
